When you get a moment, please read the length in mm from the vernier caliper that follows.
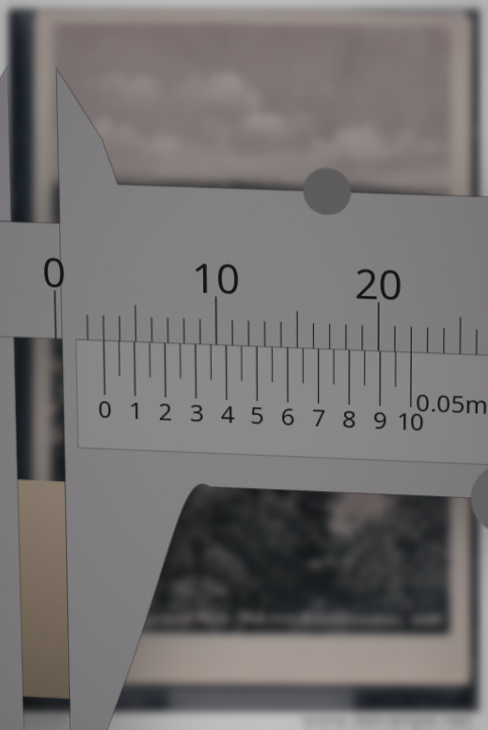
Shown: 3.0 mm
